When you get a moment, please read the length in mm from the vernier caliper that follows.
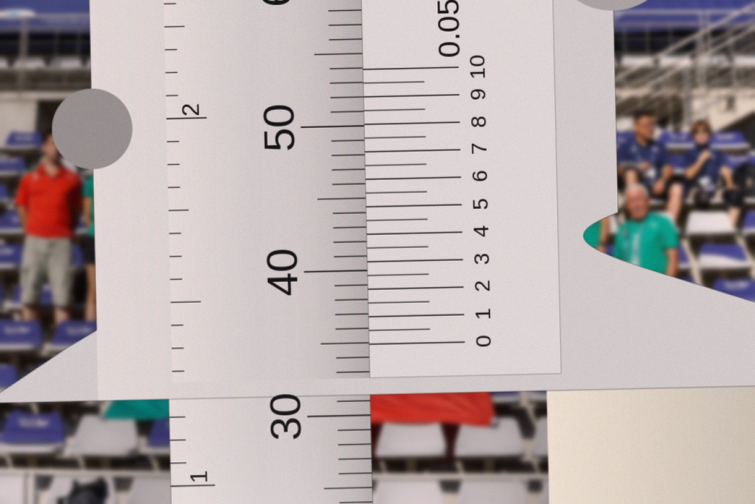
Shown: 34.9 mm
